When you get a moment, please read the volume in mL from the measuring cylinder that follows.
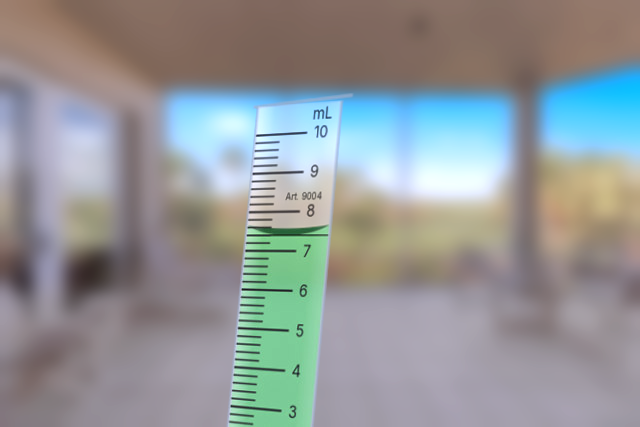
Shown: 7.4 mL
